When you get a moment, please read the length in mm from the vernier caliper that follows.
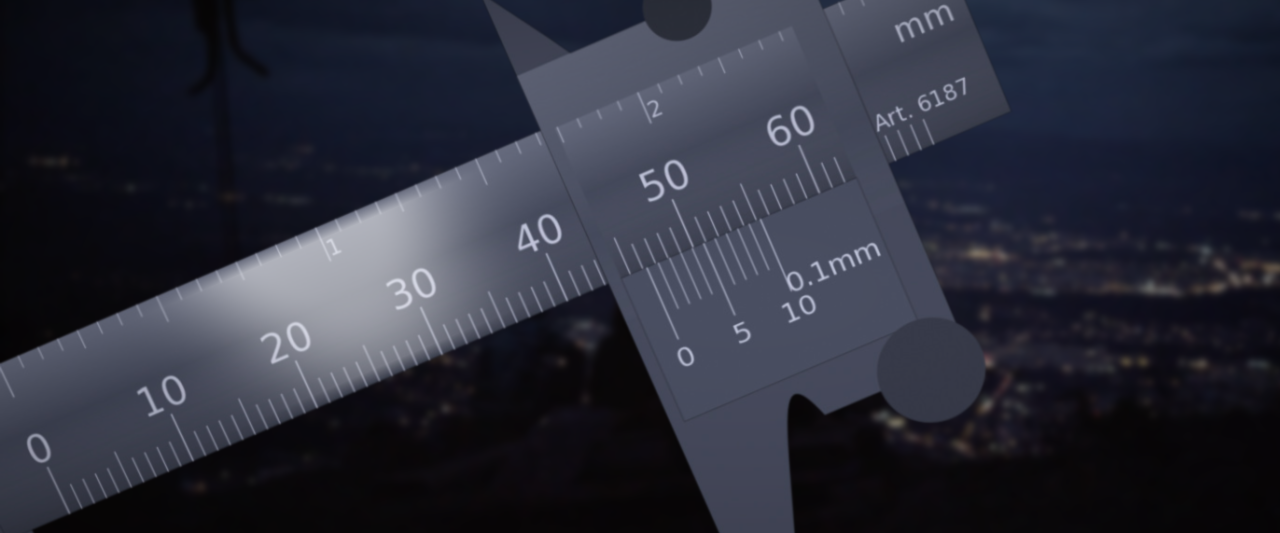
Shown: 46.3 mm
